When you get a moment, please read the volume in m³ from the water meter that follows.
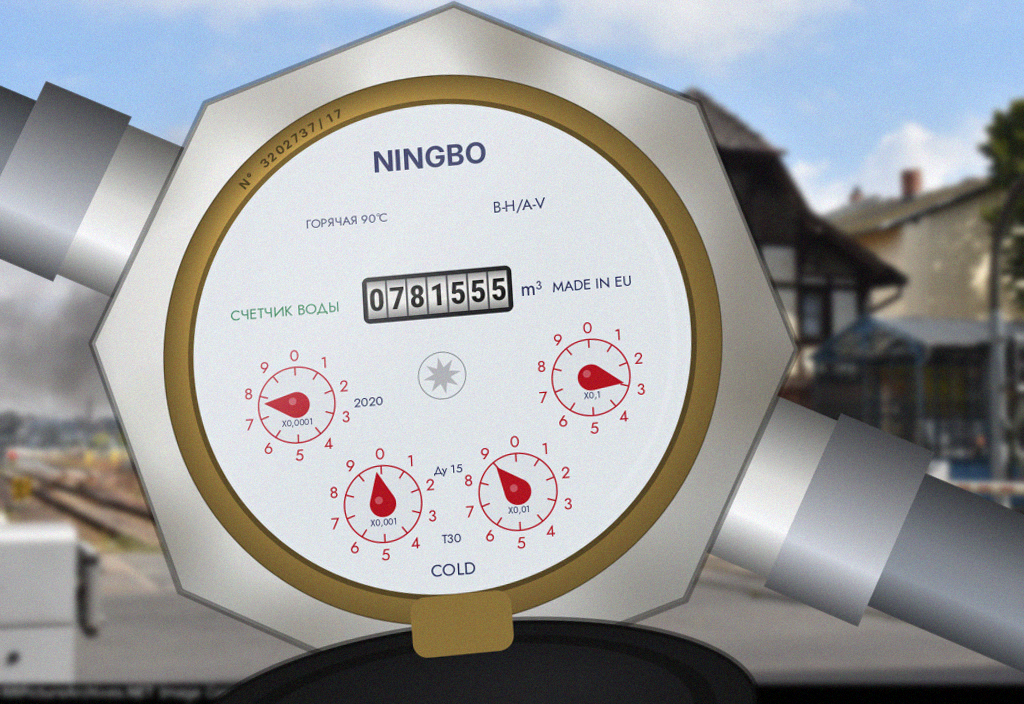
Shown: 781555.2897 m³
